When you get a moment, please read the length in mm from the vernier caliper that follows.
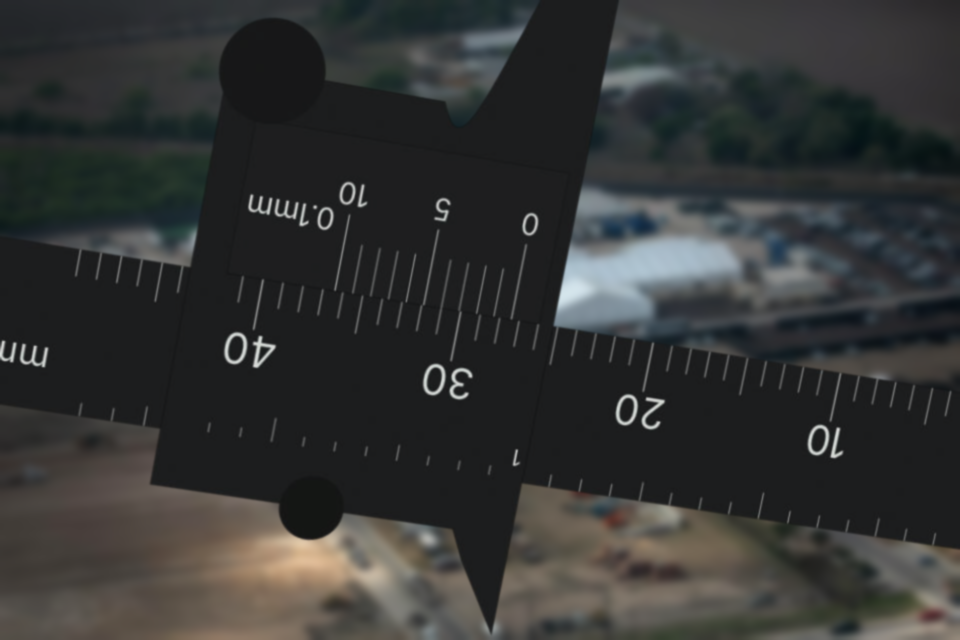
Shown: 27.4 mm
